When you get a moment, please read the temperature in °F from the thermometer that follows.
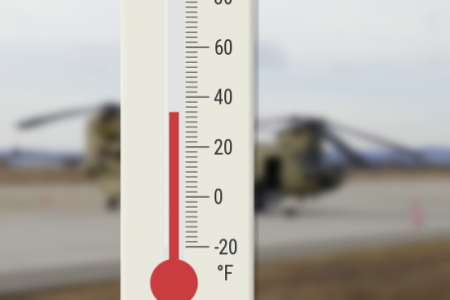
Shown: 34 °F
